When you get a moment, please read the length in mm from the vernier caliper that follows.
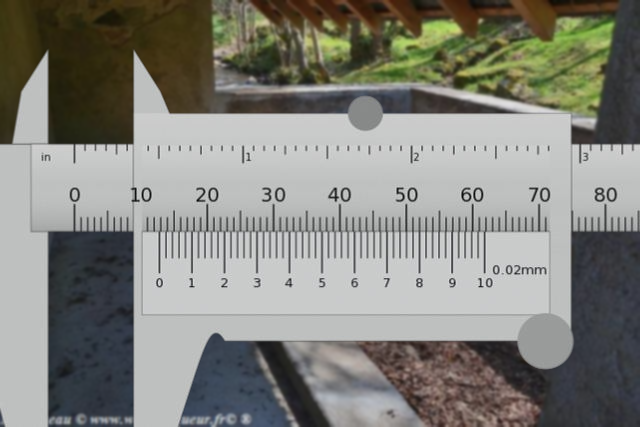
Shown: 12.8 mm
